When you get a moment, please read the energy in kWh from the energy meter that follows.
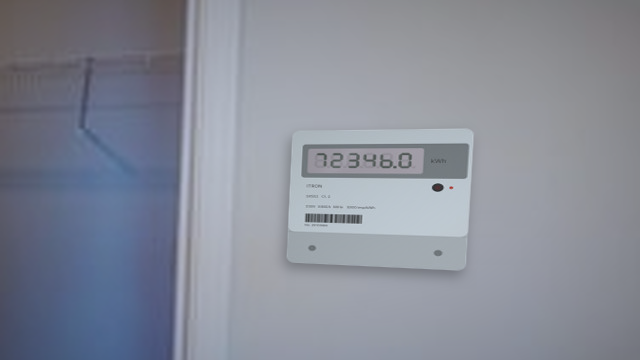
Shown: 72346.0 kWh
